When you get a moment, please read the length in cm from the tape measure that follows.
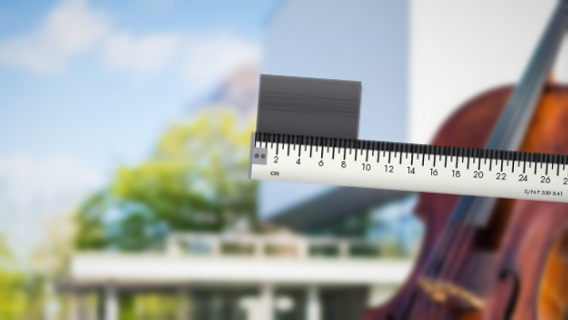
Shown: 9 cm
